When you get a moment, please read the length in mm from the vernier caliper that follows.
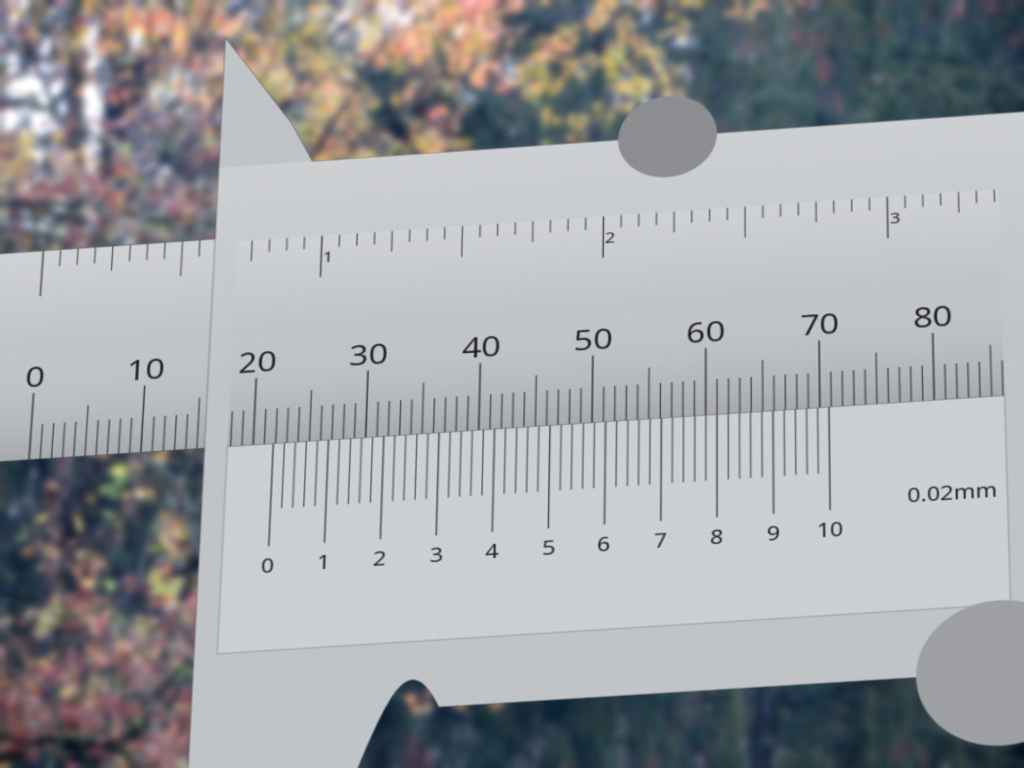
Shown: 21.8 mm
